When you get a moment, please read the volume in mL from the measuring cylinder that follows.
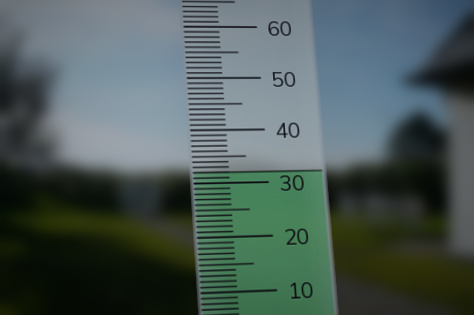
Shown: 32 mL
